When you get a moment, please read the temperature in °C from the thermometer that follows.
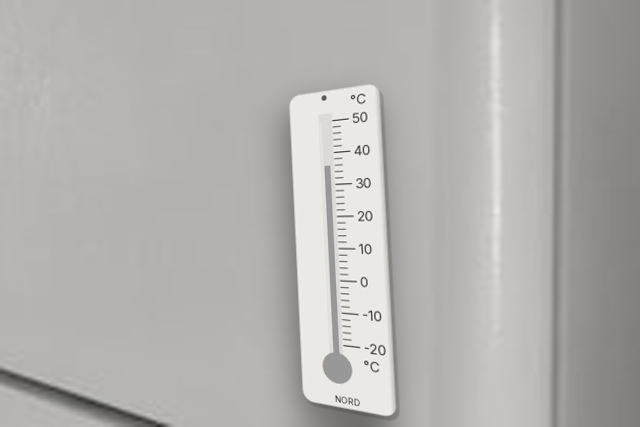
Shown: 36 °C
